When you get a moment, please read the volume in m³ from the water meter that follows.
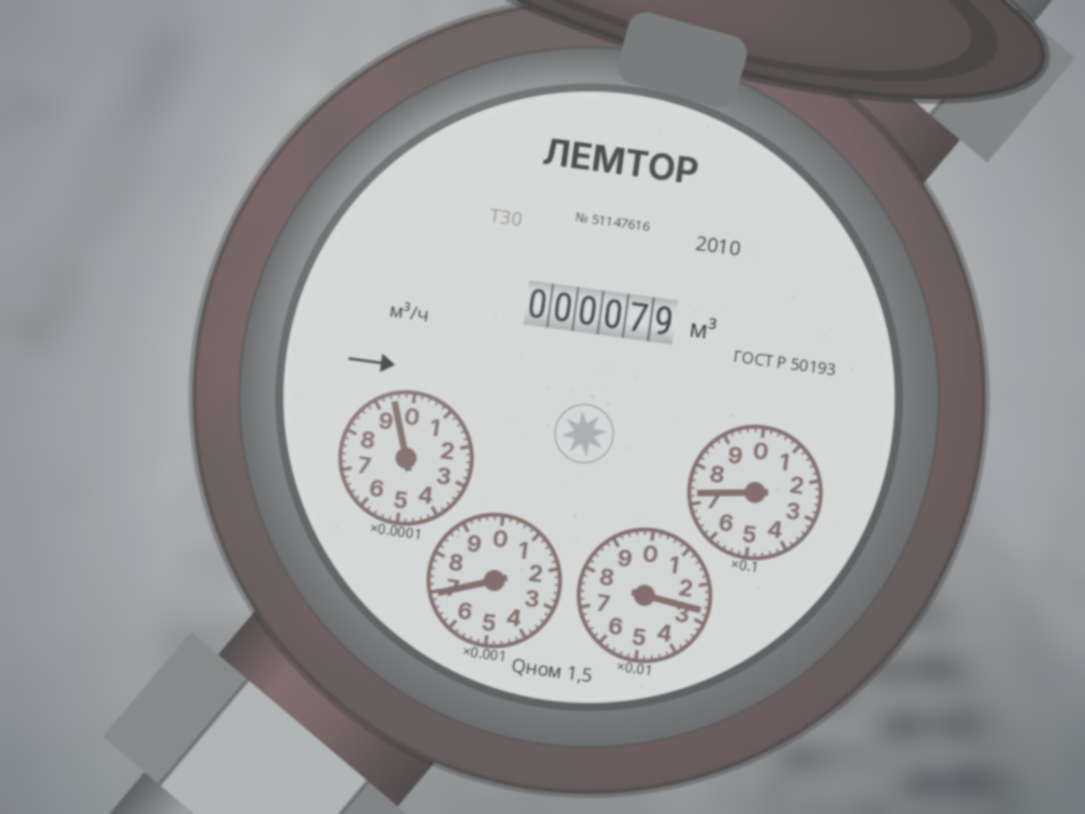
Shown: 79.7269 m³
